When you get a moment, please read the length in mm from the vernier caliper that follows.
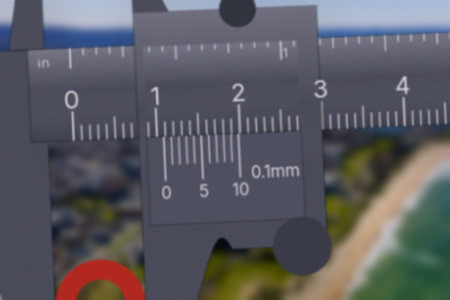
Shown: 10.8 mm
